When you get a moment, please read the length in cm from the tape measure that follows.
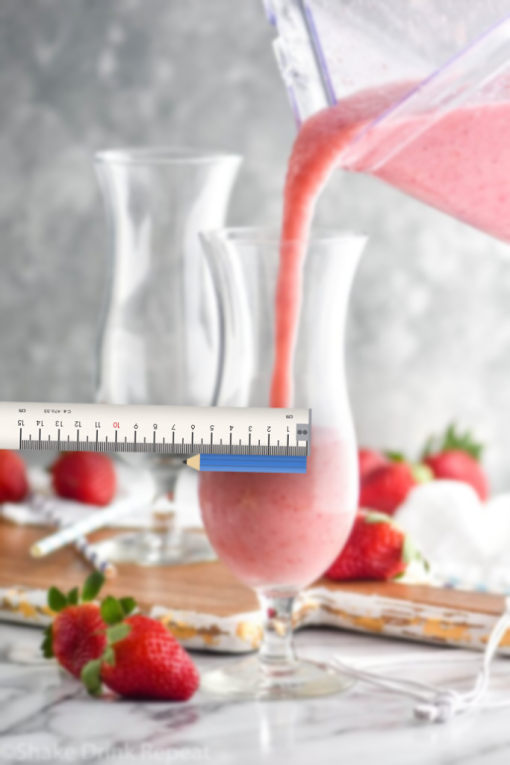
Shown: 6.5 cm
